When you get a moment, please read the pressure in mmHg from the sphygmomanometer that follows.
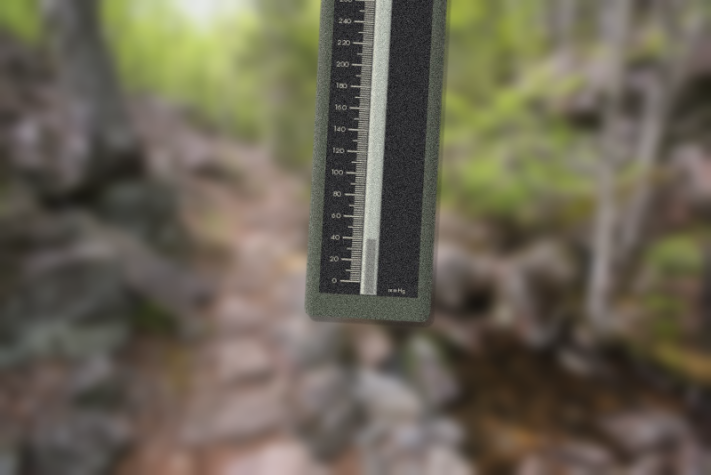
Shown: 40 mmHg
